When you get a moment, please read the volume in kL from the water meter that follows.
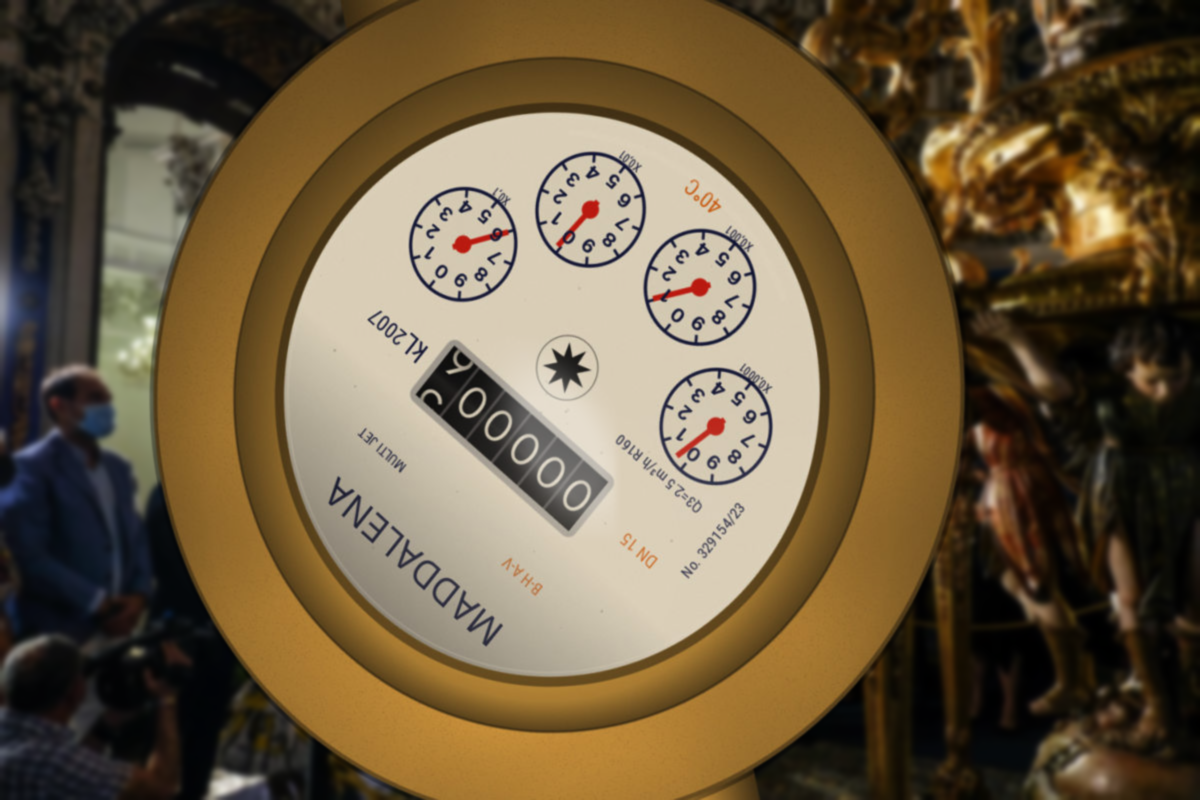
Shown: 5.6010 kL
